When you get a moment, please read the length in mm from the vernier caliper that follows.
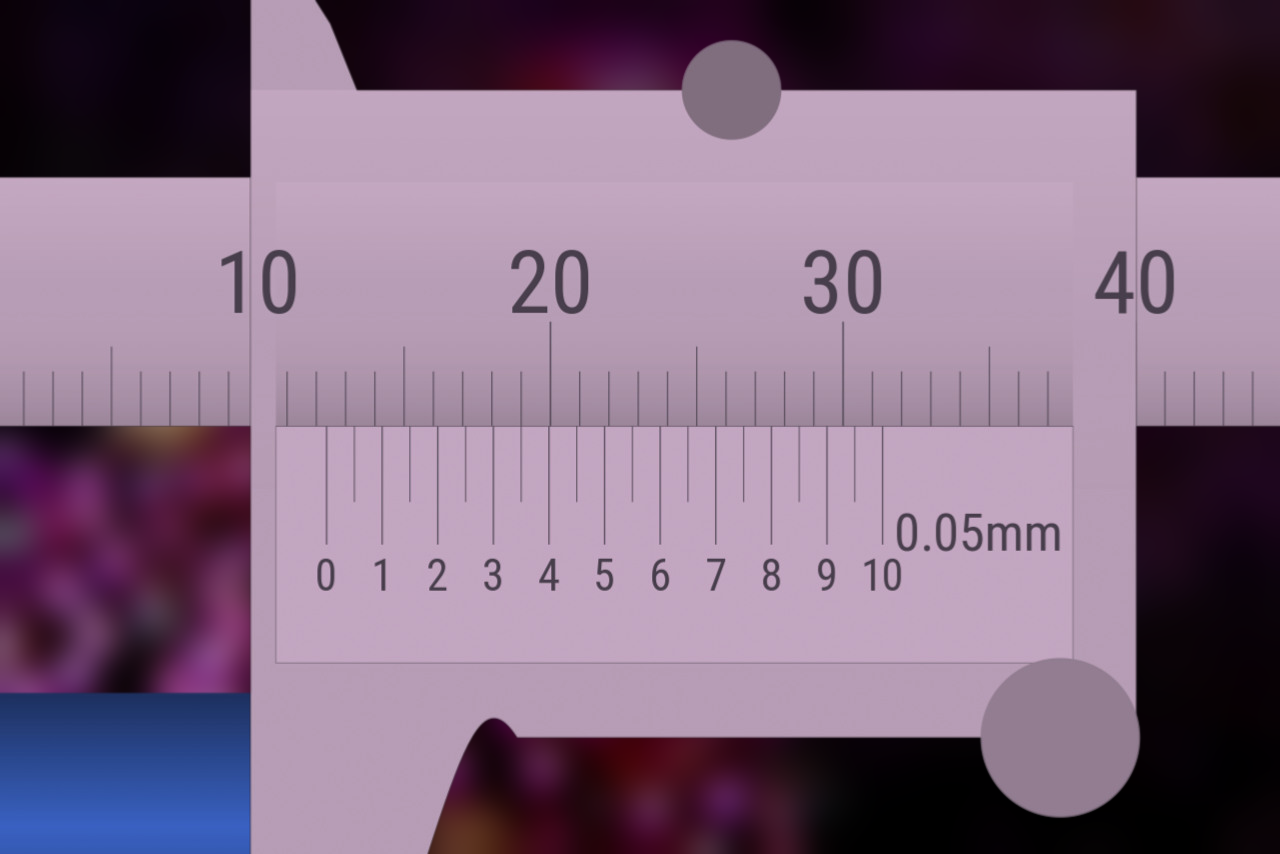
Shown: 12.35 mm
